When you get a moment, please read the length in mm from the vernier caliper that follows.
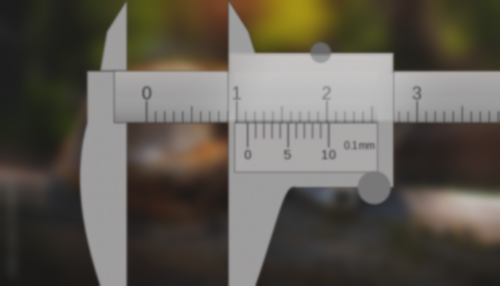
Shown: 11.2 mm
